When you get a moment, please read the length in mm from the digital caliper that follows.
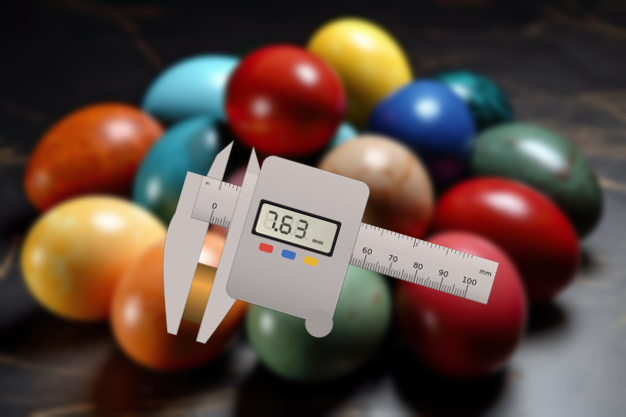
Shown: 7.63 mm
